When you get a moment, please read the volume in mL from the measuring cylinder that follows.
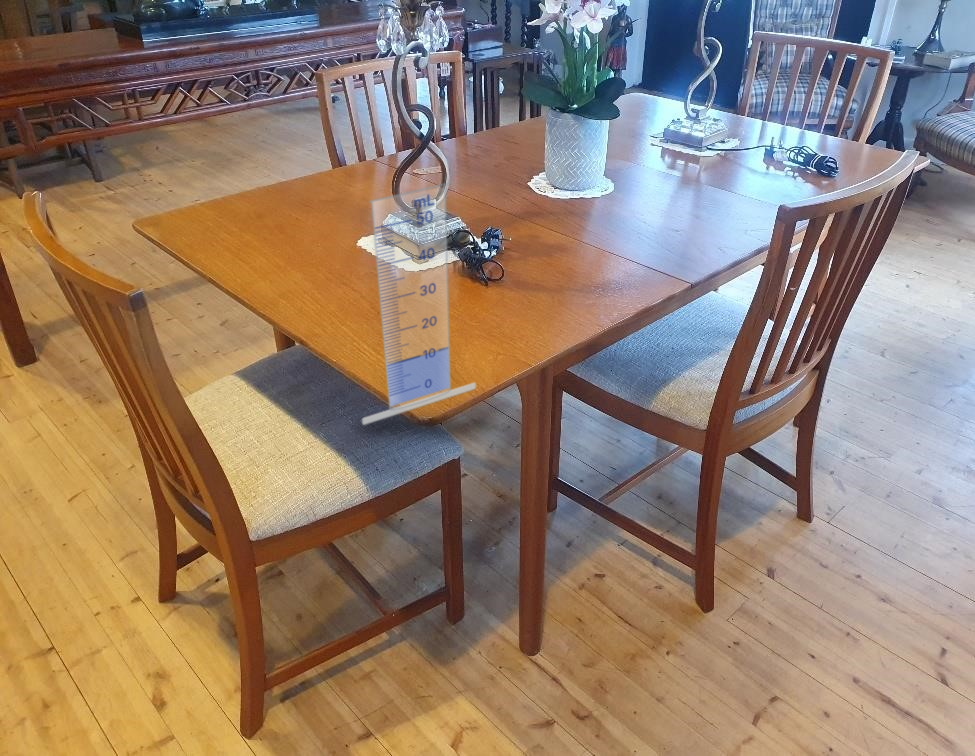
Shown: 10 mL
